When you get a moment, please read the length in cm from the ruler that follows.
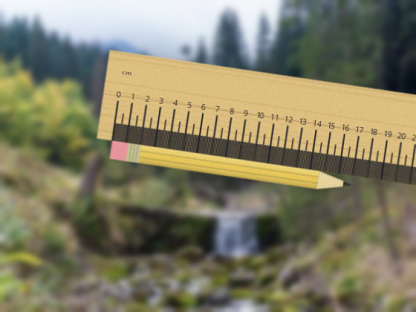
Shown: 17 cm
